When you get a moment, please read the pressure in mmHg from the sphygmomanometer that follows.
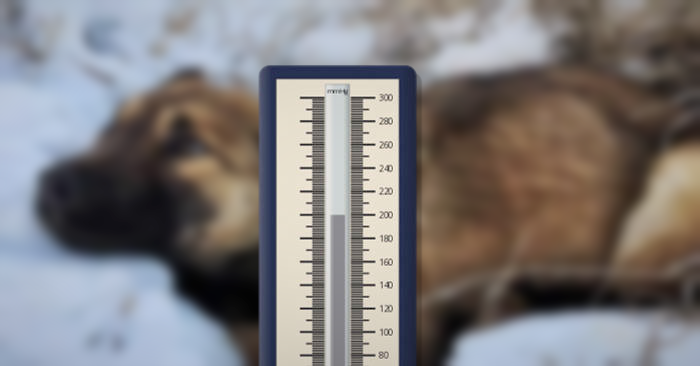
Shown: 200 mmHg
